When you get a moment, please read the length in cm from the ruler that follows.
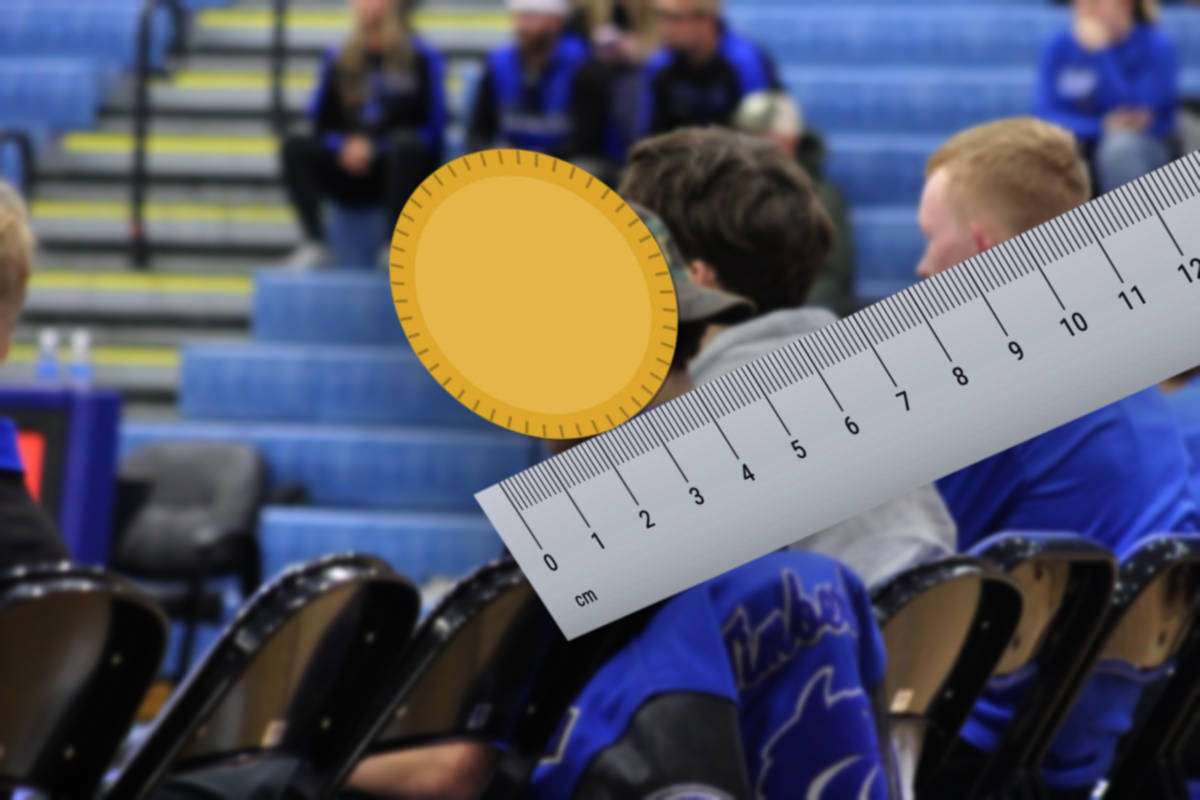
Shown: 4.8 cm
